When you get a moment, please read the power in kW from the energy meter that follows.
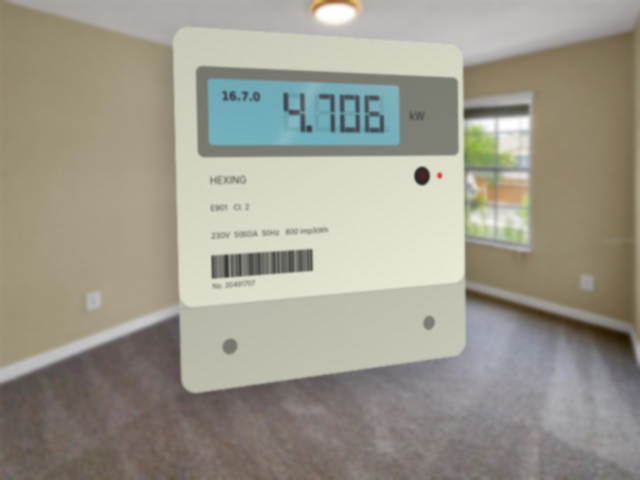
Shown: 4.706 kW
